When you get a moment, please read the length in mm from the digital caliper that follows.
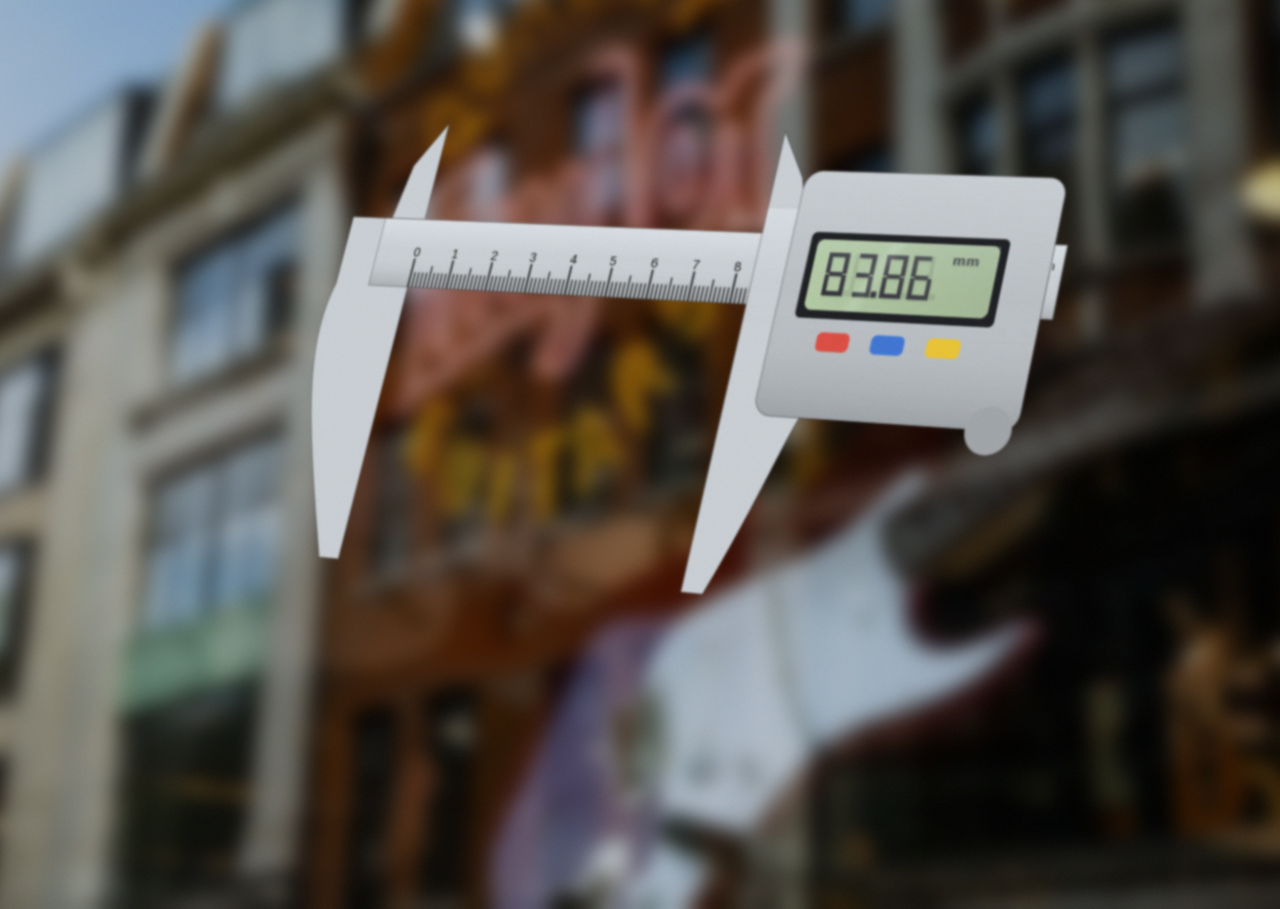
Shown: 83.86 mm
